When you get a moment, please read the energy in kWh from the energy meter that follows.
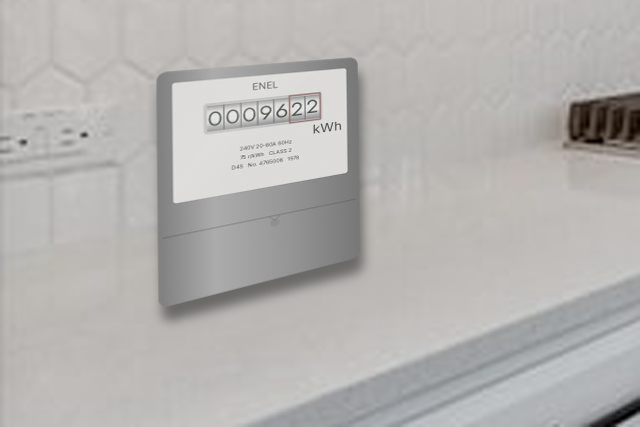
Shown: 96.22 kWh
